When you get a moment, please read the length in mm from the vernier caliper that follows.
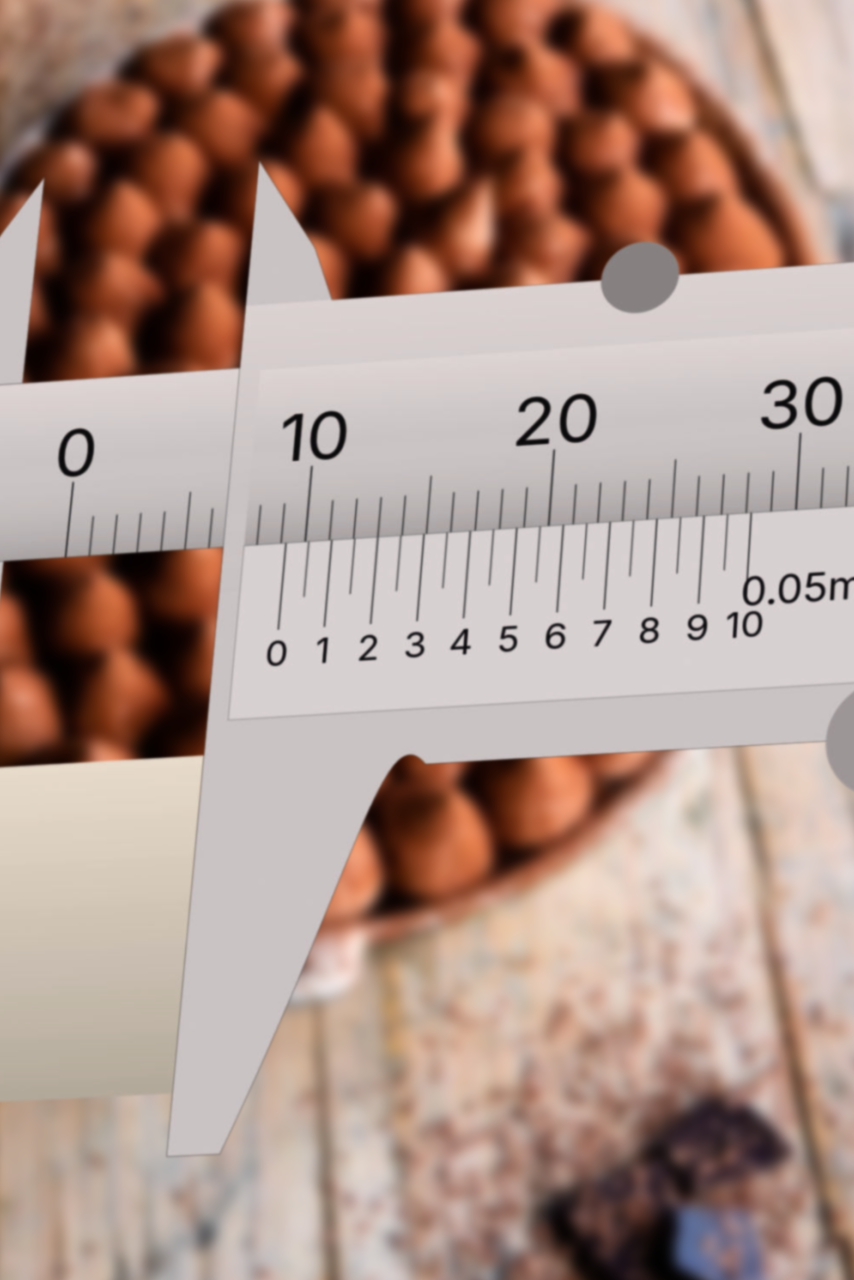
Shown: 9.2 mm
